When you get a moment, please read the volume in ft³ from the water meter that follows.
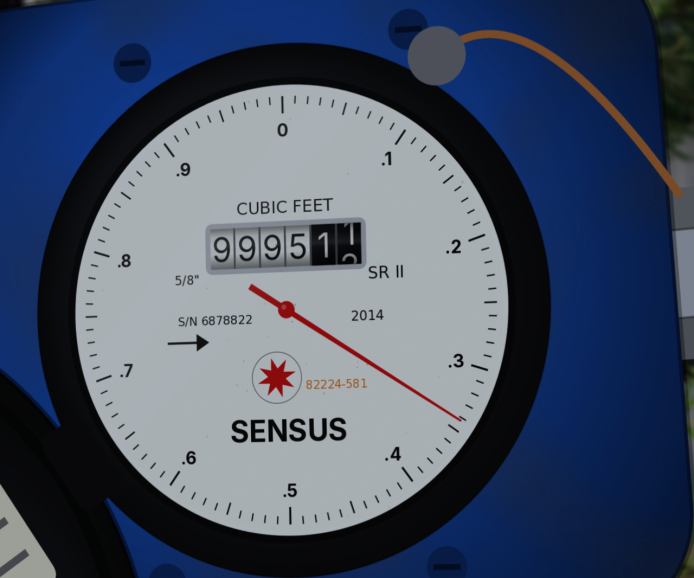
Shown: 999511.34 ft³
